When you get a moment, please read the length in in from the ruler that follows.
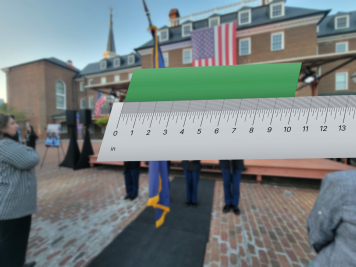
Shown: 10 in
